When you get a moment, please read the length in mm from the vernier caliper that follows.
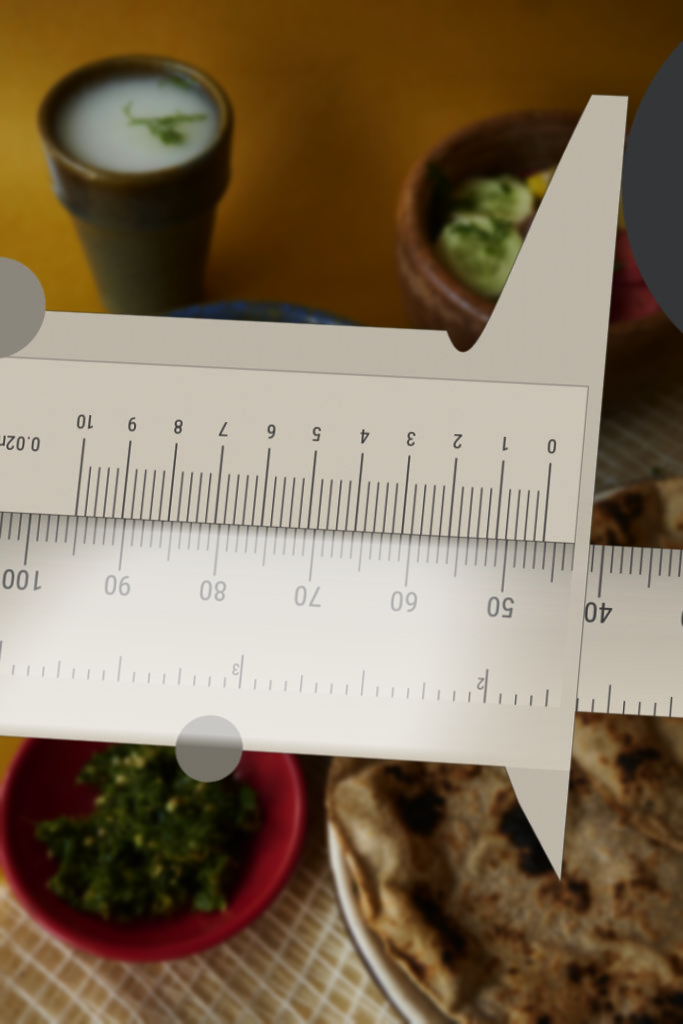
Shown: 46.2 mm
